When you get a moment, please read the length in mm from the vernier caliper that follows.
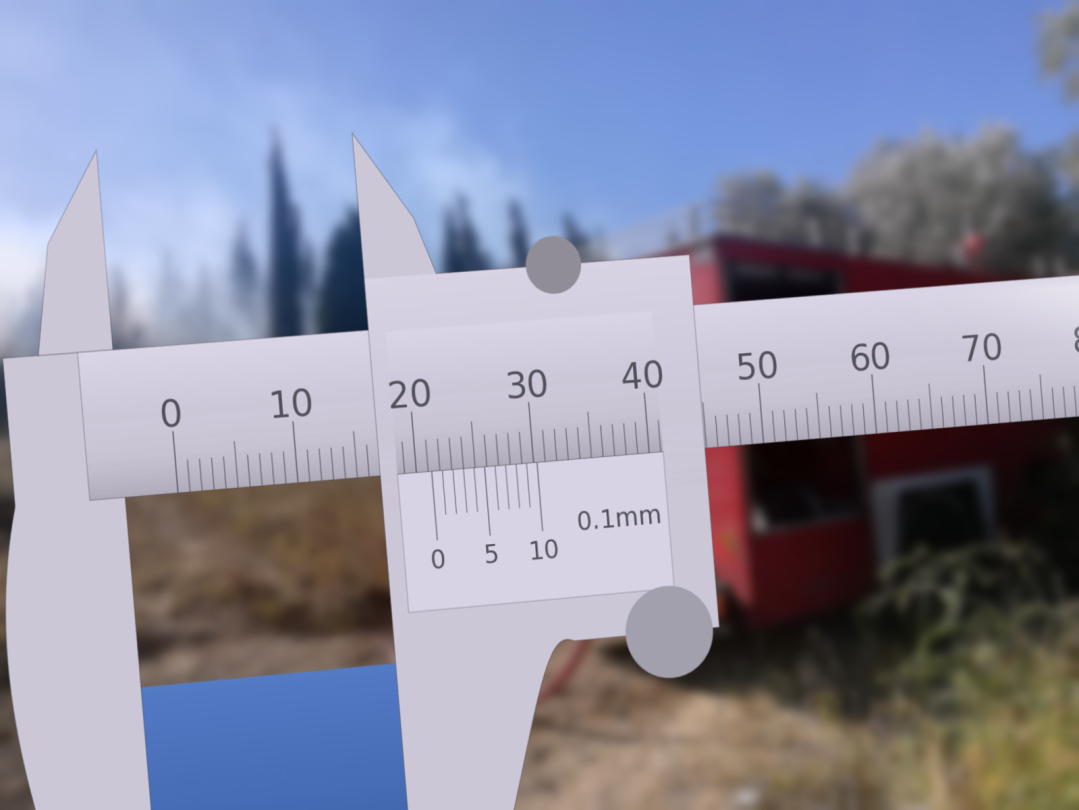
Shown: 21.3 mm
